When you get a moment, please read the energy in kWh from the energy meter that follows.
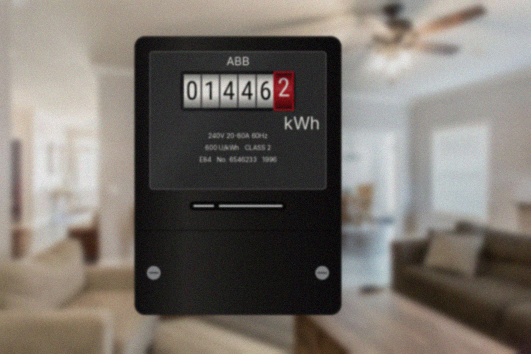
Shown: 1446.2 kWh
